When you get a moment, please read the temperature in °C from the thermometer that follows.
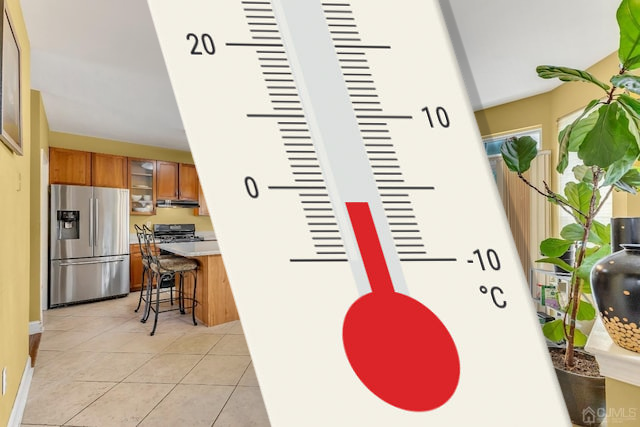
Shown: -2 °C
